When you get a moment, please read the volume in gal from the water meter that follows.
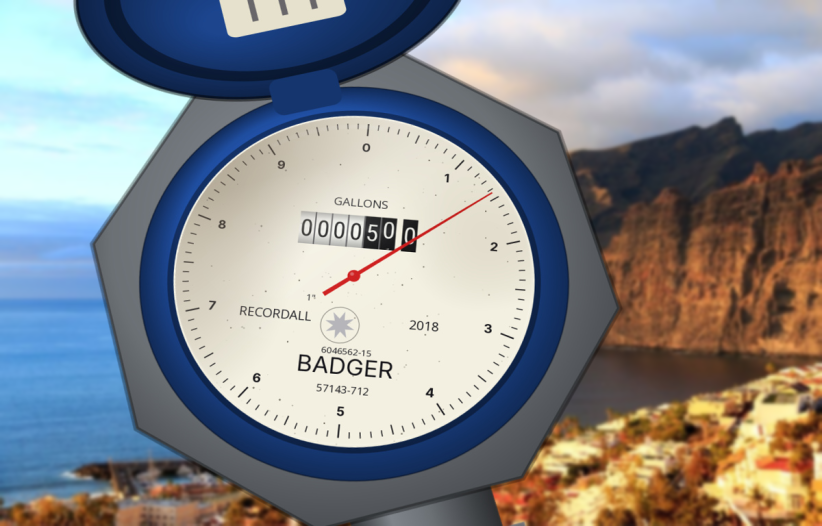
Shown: 501.4 gal
